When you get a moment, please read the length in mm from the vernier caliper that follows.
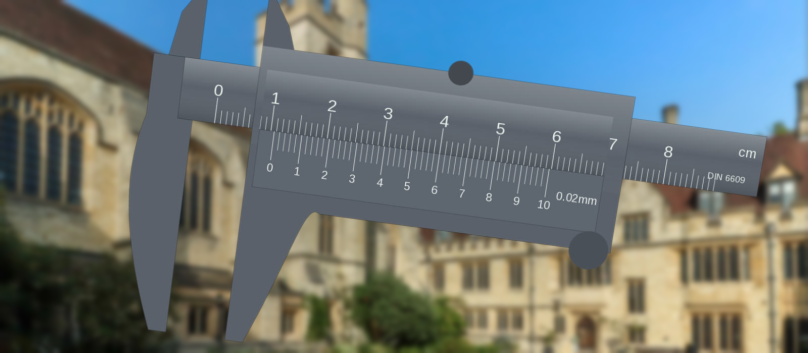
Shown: 10.6 mm
